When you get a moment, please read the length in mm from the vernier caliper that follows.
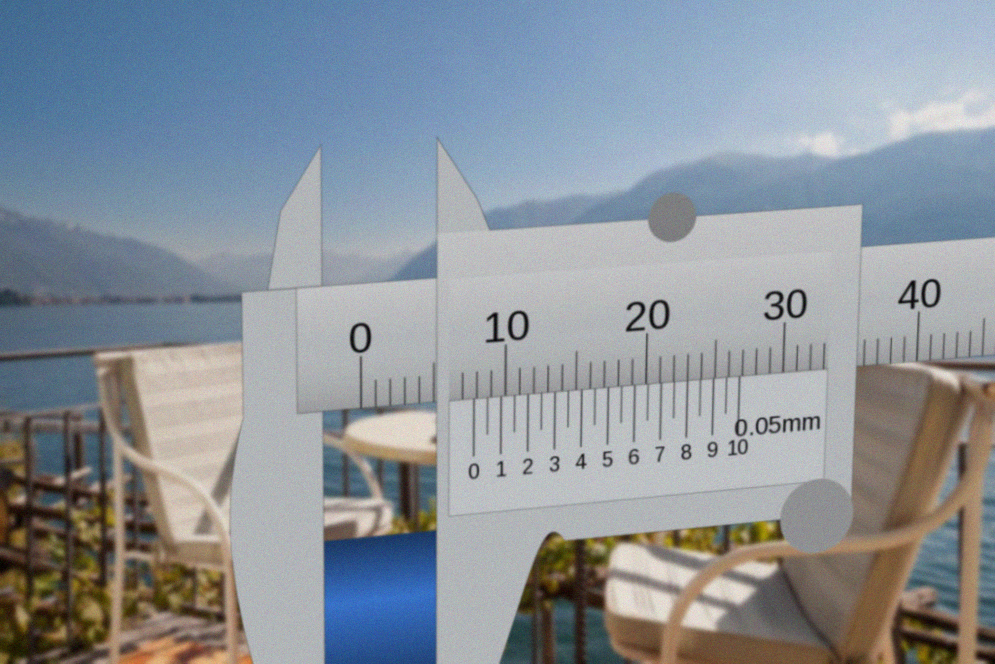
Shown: 7.8 mm
